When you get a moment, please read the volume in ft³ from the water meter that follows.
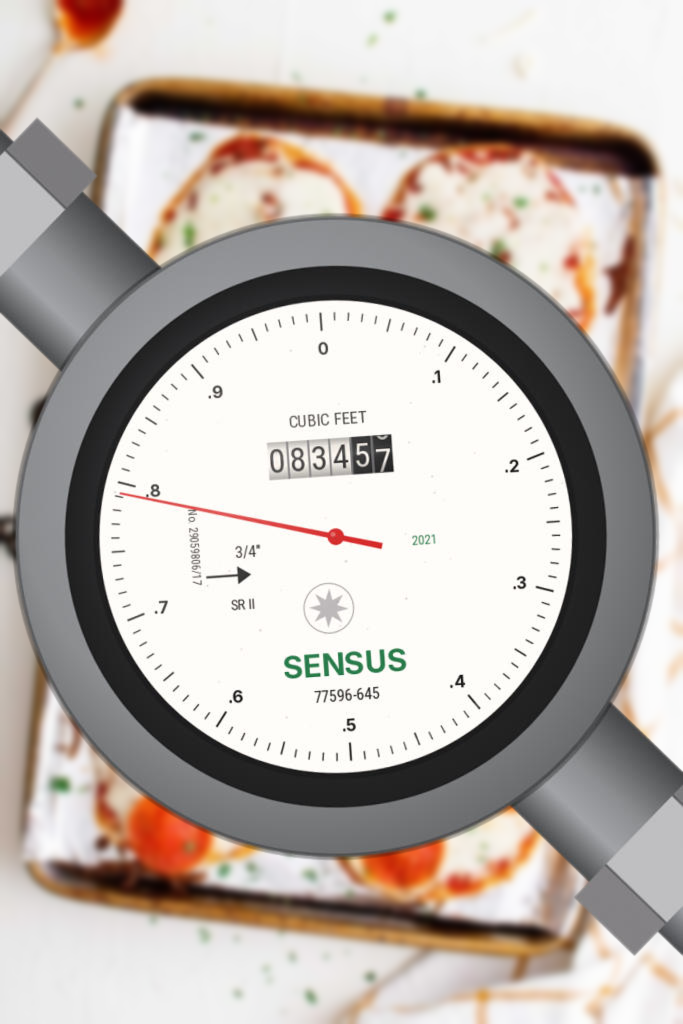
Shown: 83456.79 ft³
